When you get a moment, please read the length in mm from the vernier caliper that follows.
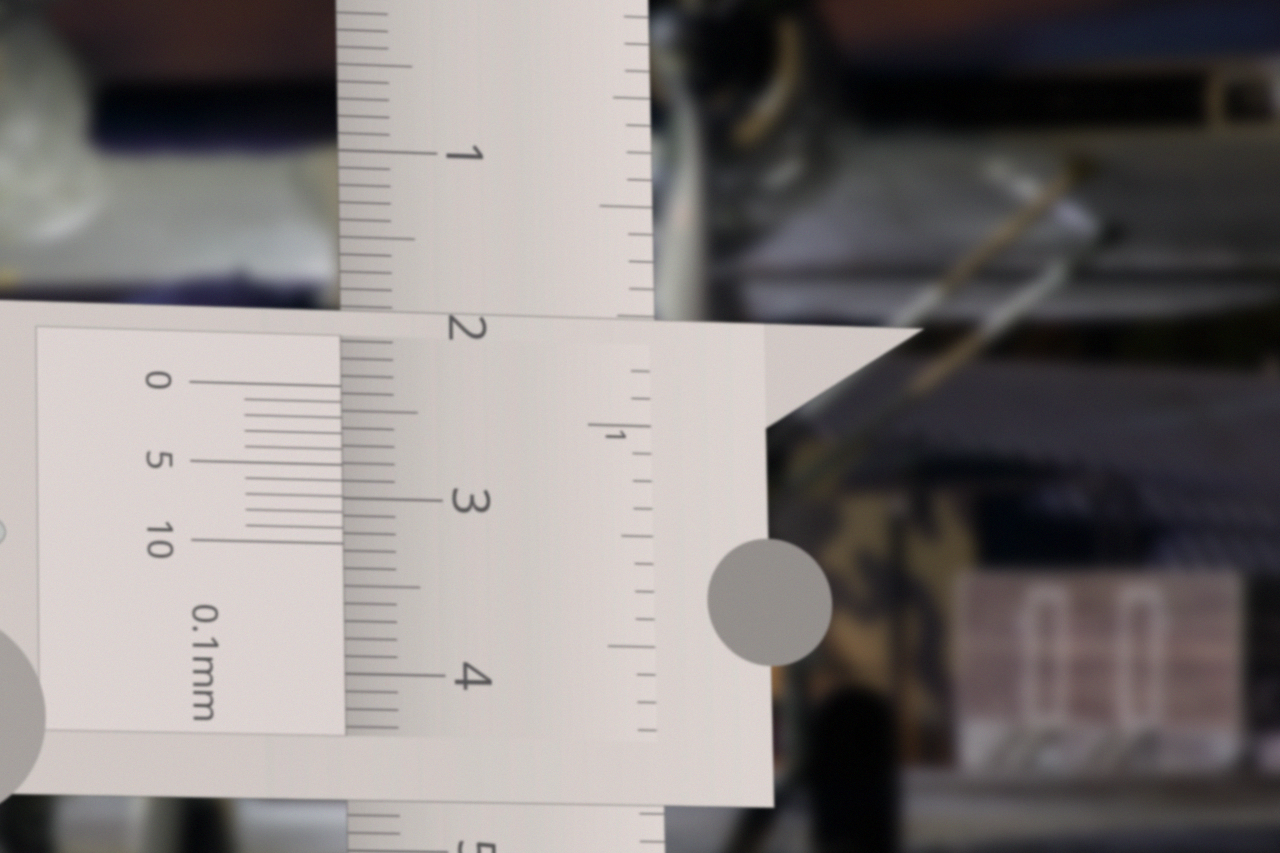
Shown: 23.6 mm
